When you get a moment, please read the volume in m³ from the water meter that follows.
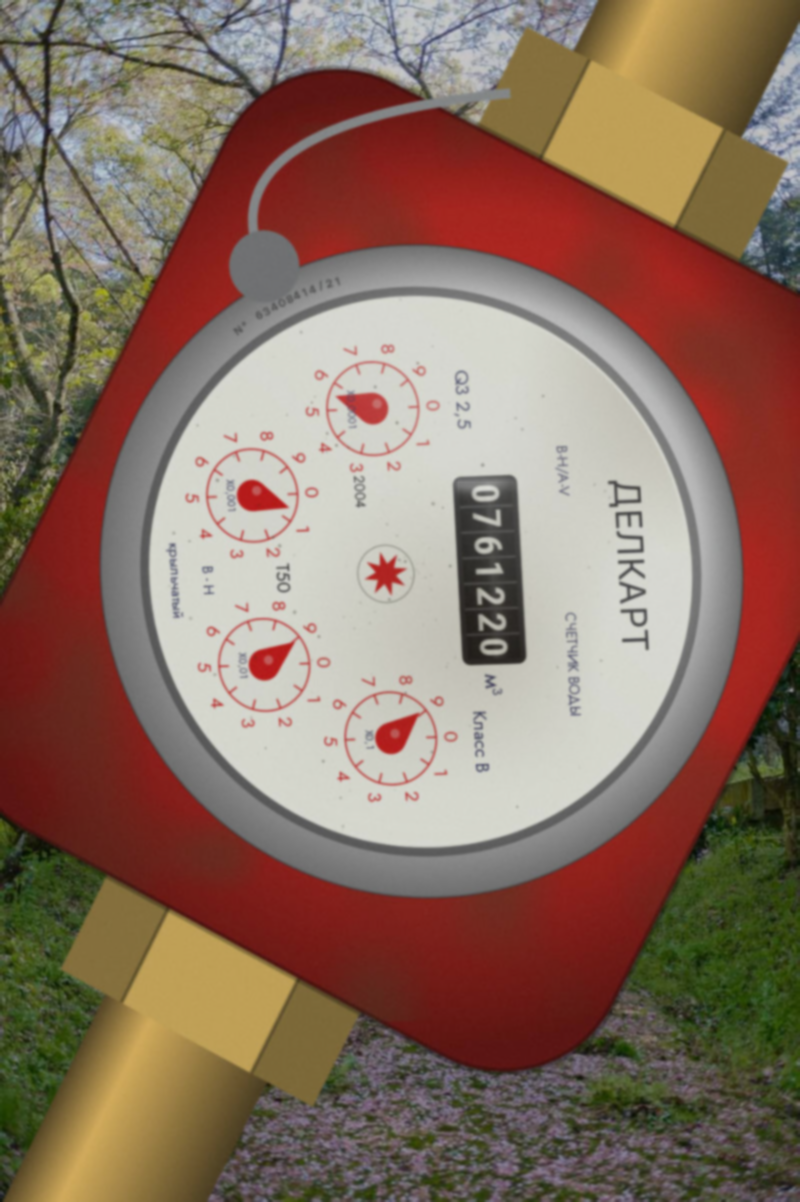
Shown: 761220.8905 m³
